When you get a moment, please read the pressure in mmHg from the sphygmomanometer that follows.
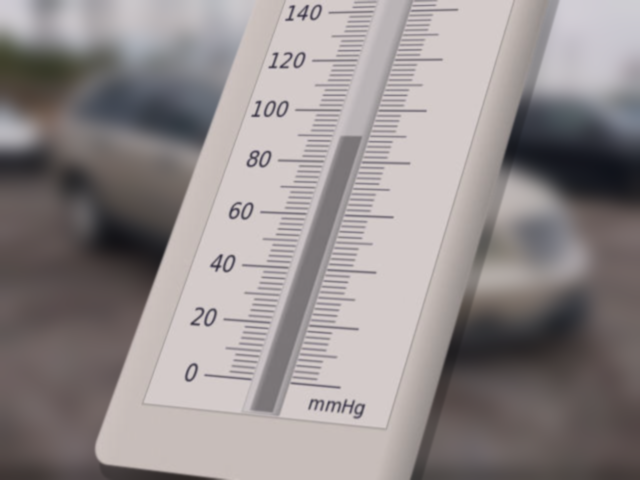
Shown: 90 mmHg
